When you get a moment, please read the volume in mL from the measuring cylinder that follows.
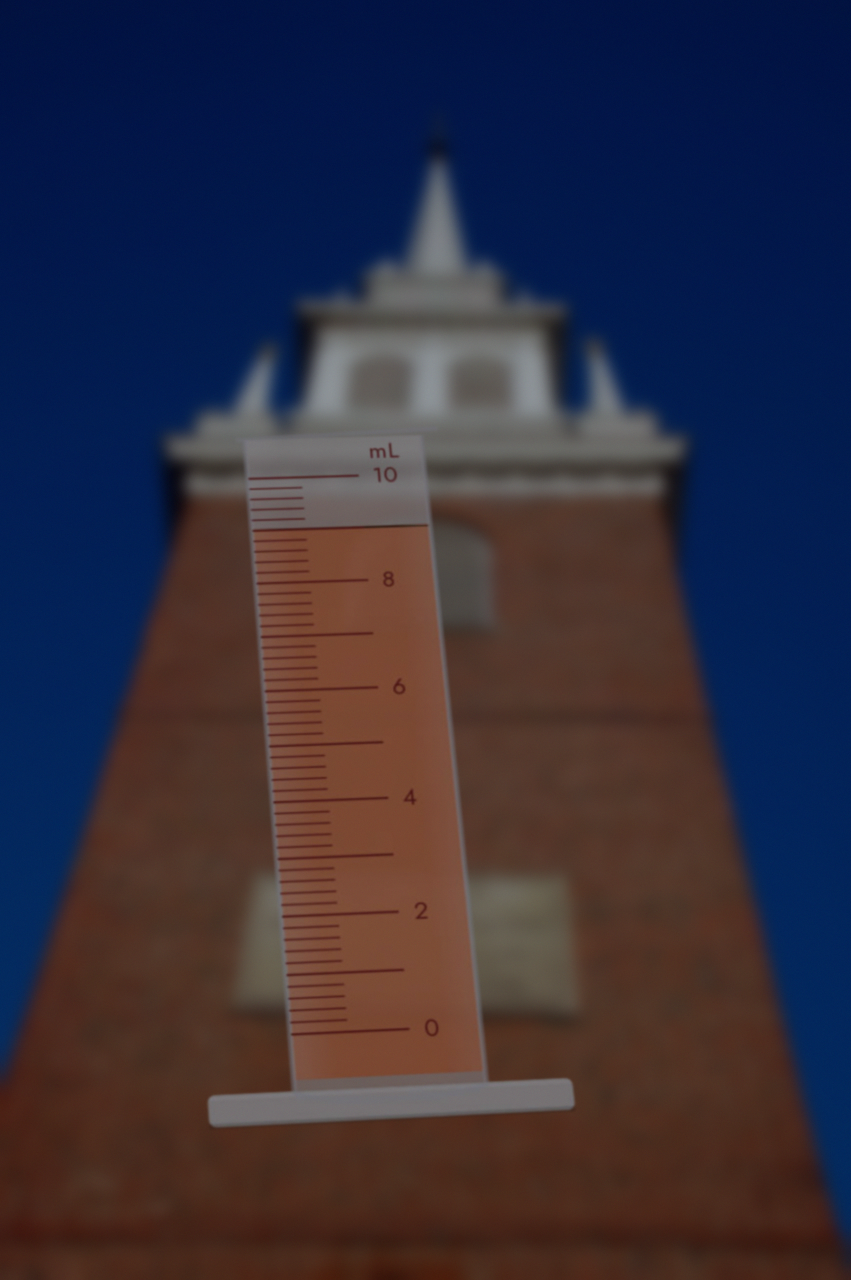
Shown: 9 mL
